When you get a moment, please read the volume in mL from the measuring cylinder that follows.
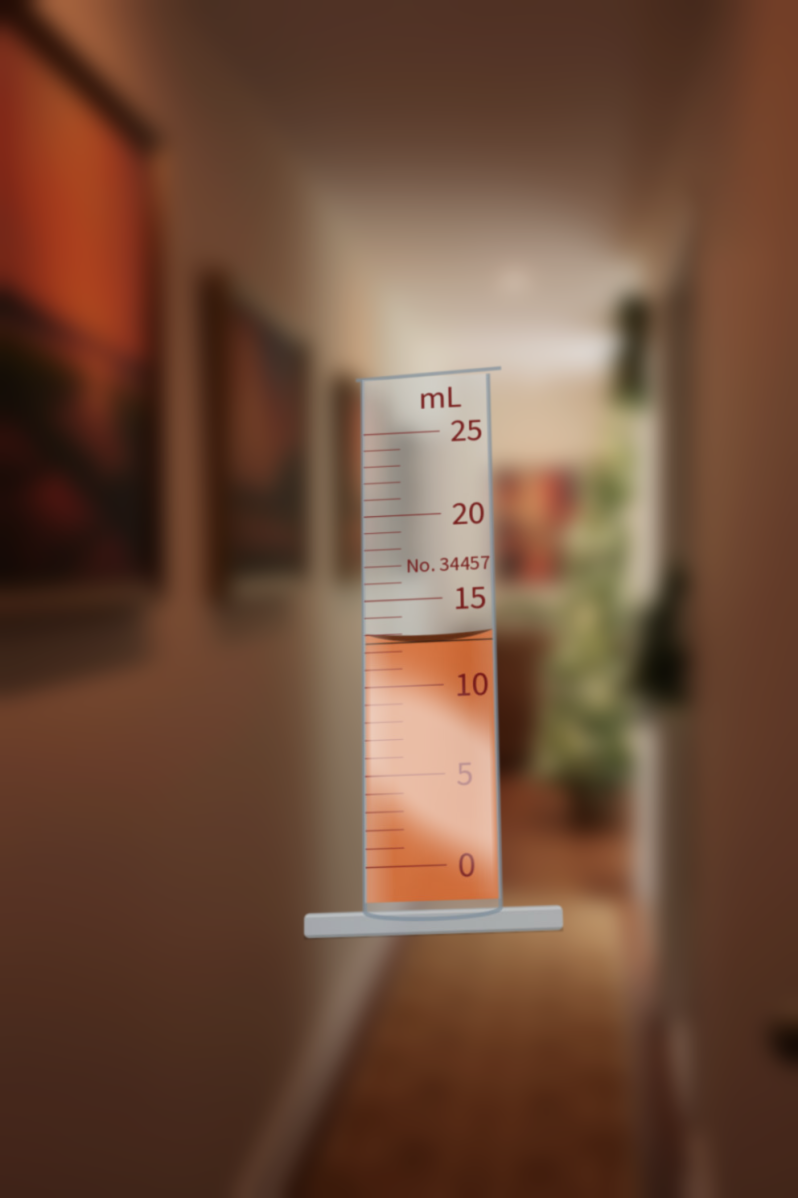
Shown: 12.5 mL
